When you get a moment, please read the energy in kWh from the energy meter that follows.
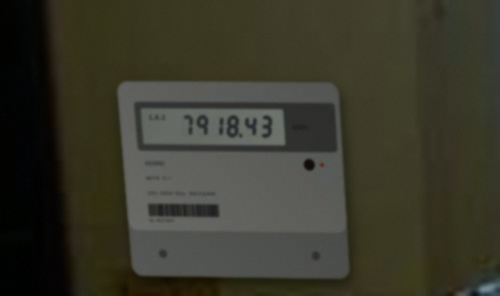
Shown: 7918.43 kWh
